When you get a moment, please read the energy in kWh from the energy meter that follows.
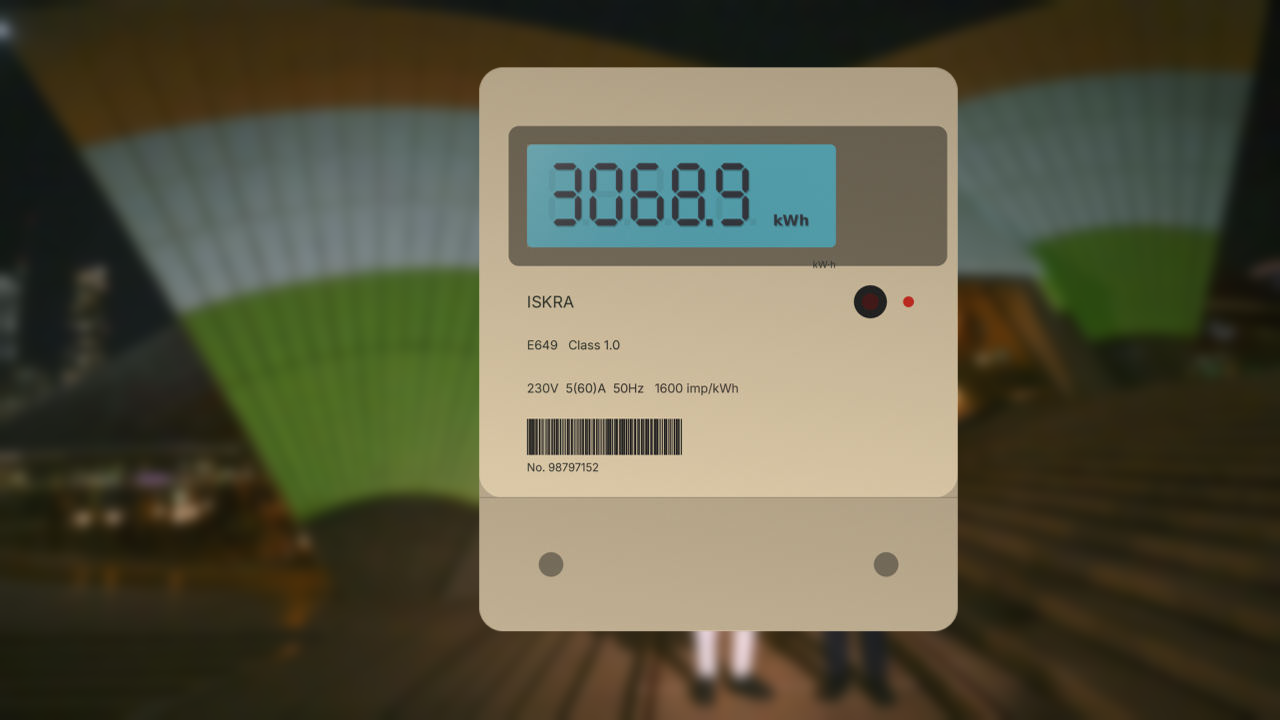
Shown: 3068.9 kWh
